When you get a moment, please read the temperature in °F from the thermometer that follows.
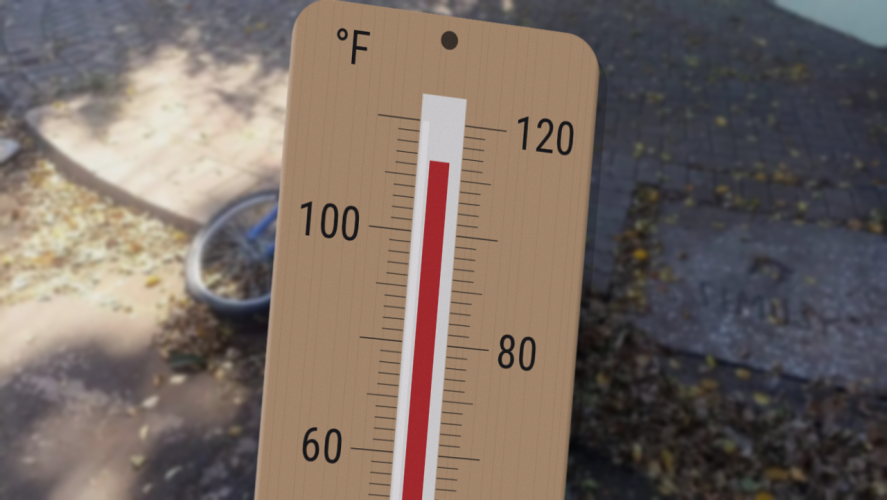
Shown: 113 °F
